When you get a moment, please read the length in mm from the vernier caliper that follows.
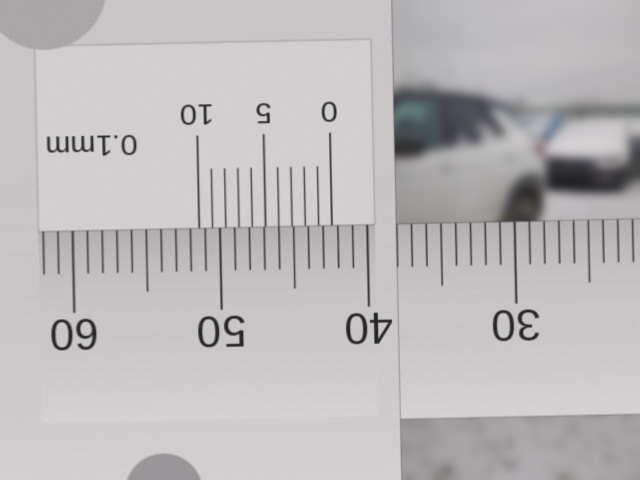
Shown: 42.4 mm
